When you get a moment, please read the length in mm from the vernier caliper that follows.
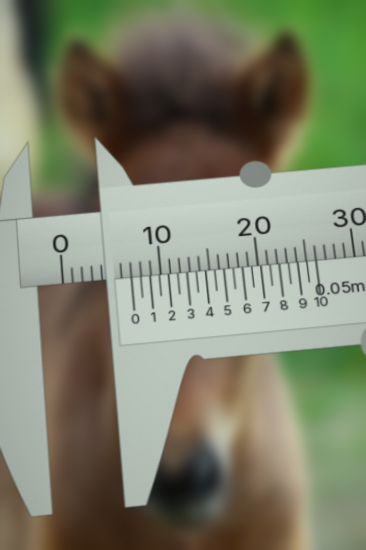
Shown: 7.0 mm
